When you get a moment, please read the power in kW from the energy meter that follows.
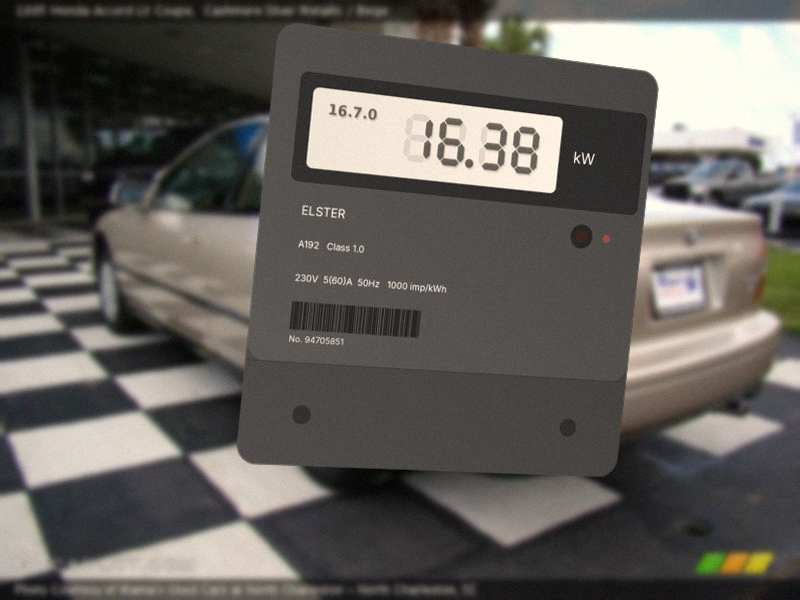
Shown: 16.38 kW
